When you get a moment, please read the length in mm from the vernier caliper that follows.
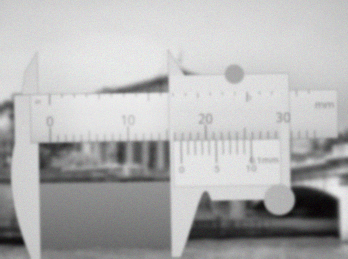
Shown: 16.8 mm
